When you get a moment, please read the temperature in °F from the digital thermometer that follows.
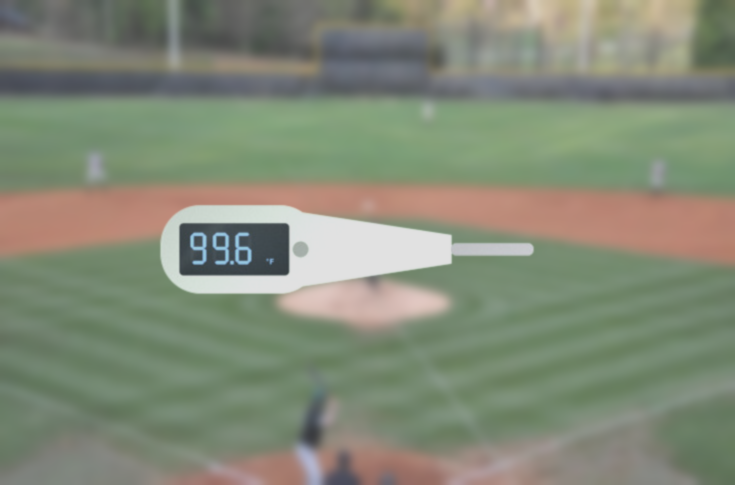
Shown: 99.6 °F
